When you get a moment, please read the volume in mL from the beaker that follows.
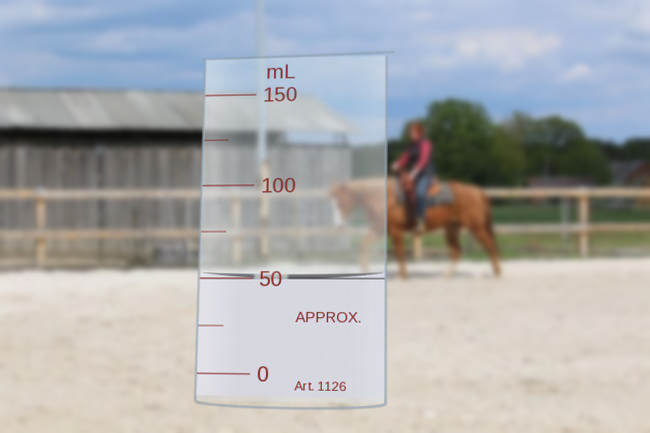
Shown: 50 mL
